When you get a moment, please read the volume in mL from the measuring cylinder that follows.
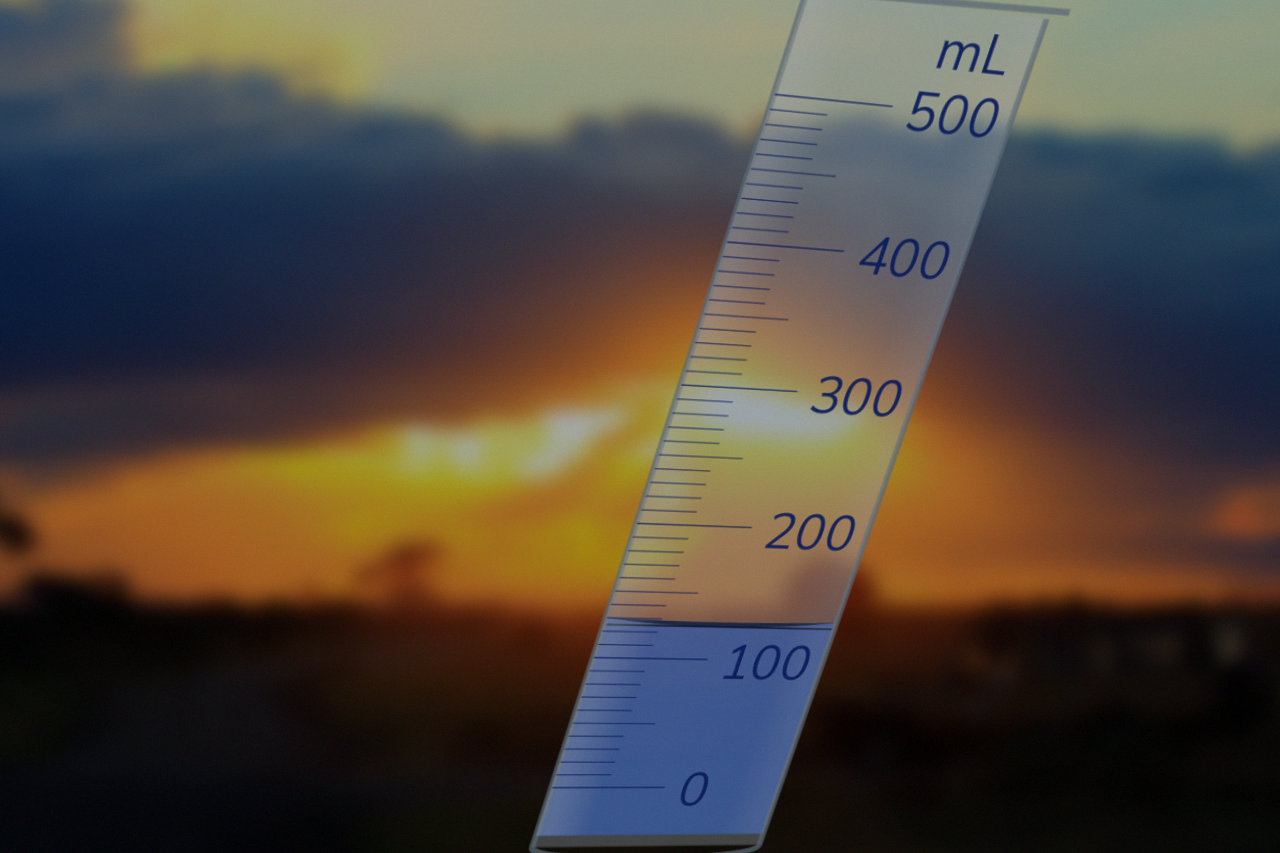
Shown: 125 mL
